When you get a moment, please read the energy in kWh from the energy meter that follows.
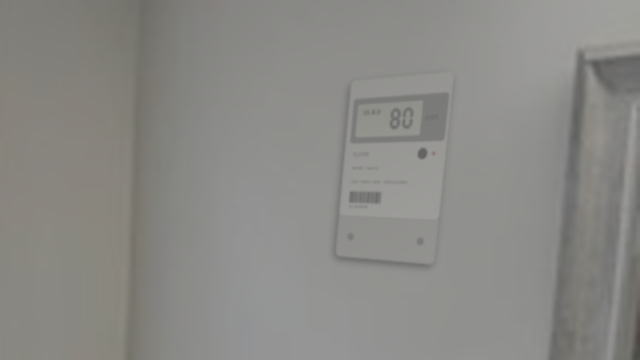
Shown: 80 kWh
